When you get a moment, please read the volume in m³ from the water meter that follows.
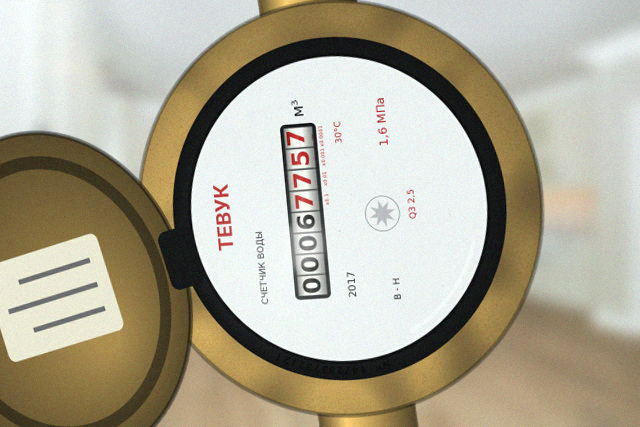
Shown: 6.7757 m³
